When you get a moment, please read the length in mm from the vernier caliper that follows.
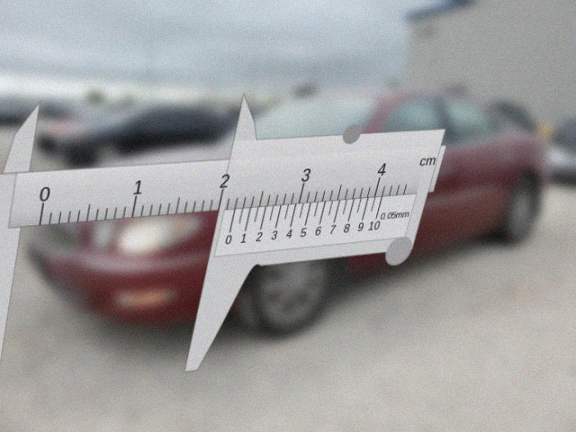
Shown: 22.0 mm
